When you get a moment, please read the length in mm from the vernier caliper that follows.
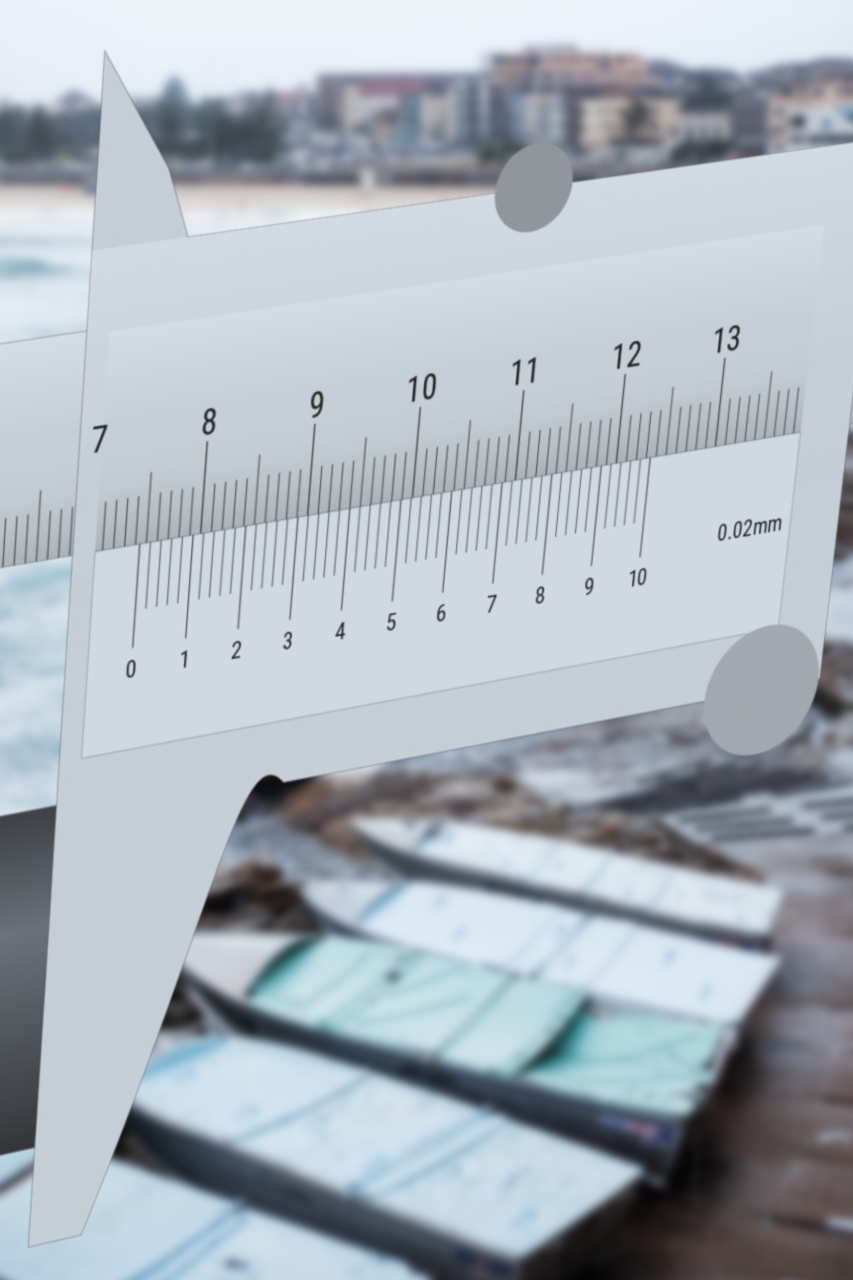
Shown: 74.4 mm
